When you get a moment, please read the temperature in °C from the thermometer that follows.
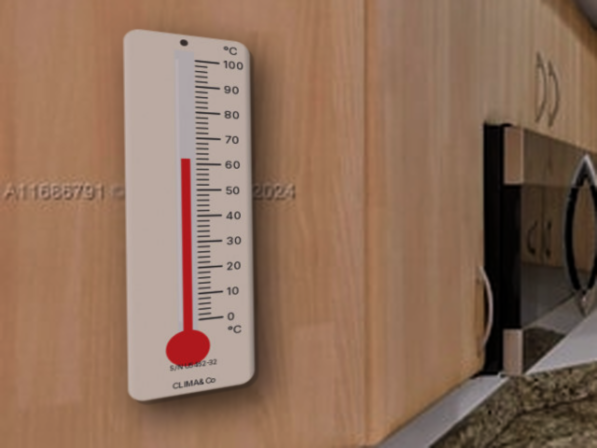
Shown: 62 °C
